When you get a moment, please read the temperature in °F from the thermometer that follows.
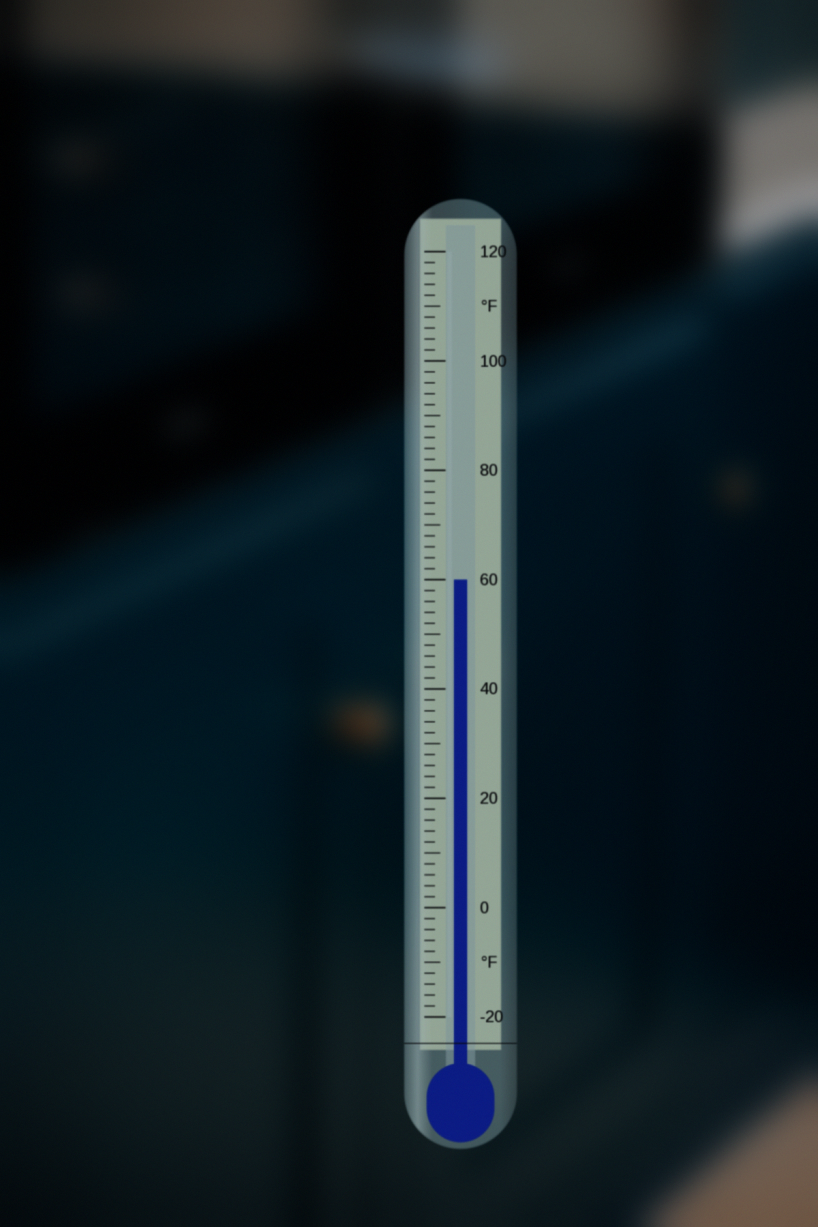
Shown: 60 °F
